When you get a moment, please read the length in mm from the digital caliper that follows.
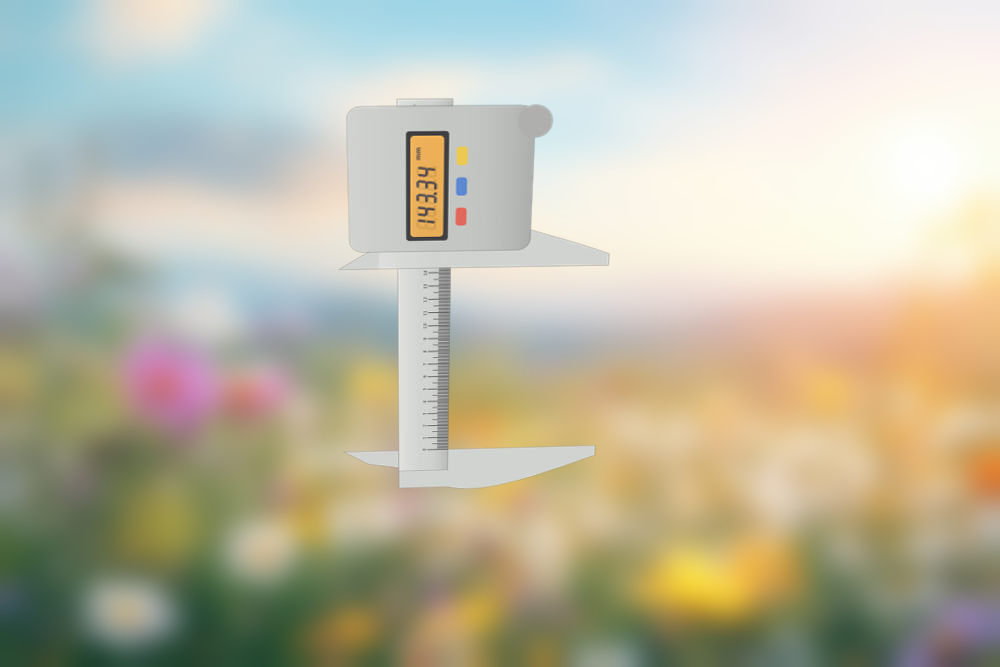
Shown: 143.34 mm
